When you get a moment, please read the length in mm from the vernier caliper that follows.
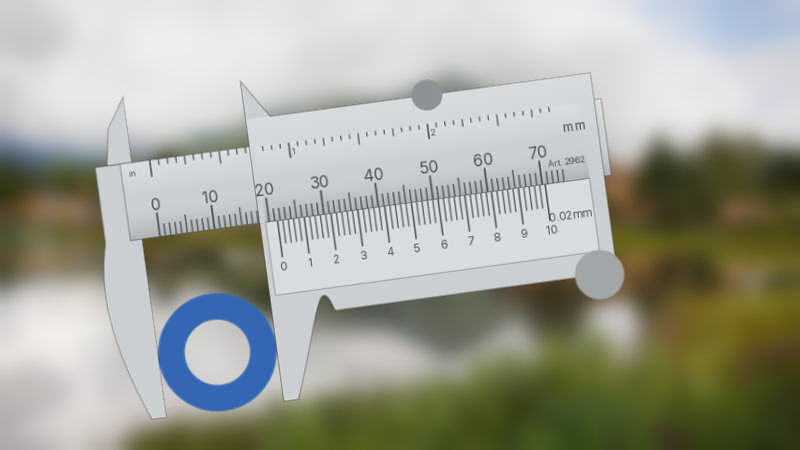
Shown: 21.5 mm
